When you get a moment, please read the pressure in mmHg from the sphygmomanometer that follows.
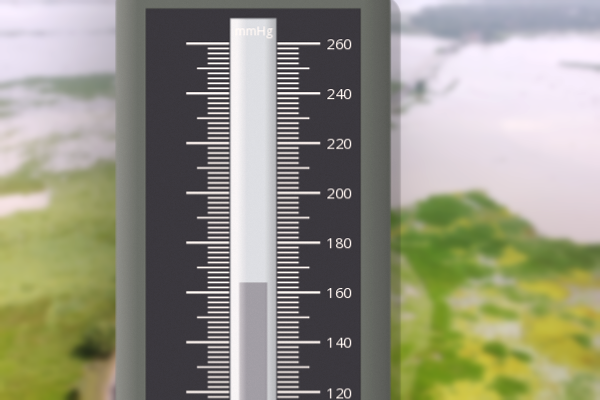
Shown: 164 mmHg
